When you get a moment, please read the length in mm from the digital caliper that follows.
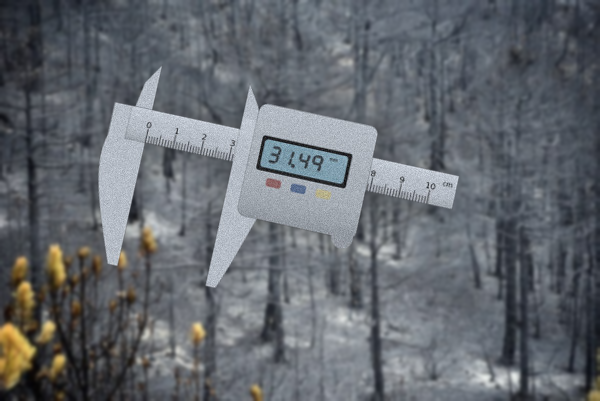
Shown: 31.49 mm
